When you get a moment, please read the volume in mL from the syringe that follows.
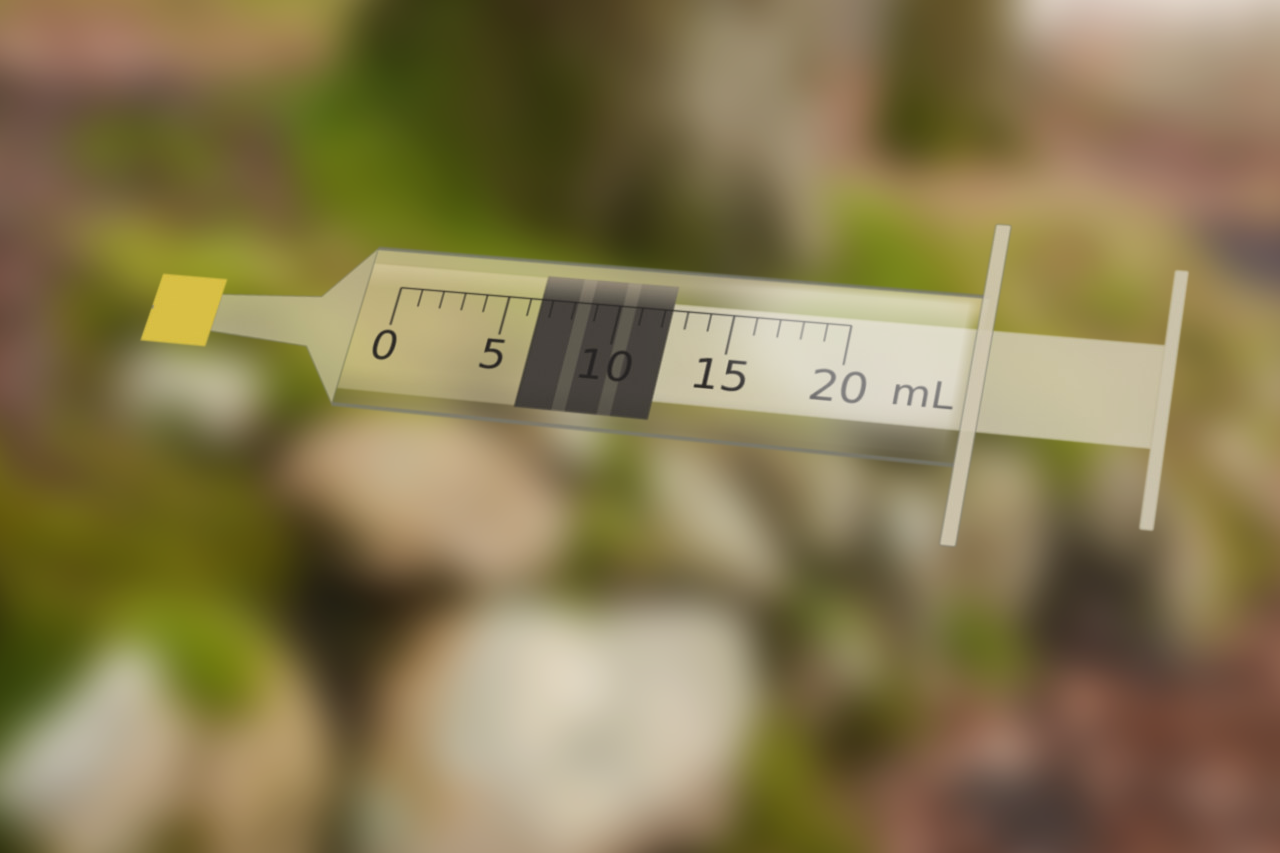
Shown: 6.5 mL
